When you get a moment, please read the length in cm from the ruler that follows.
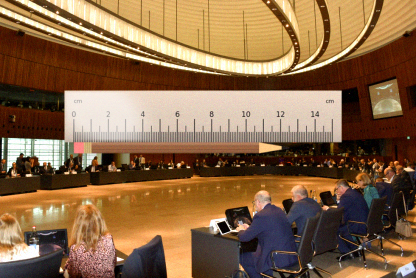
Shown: 12.5 cm
